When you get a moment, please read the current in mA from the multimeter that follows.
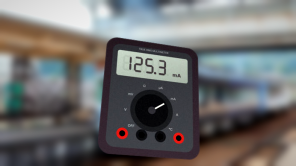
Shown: 125.3 mA
